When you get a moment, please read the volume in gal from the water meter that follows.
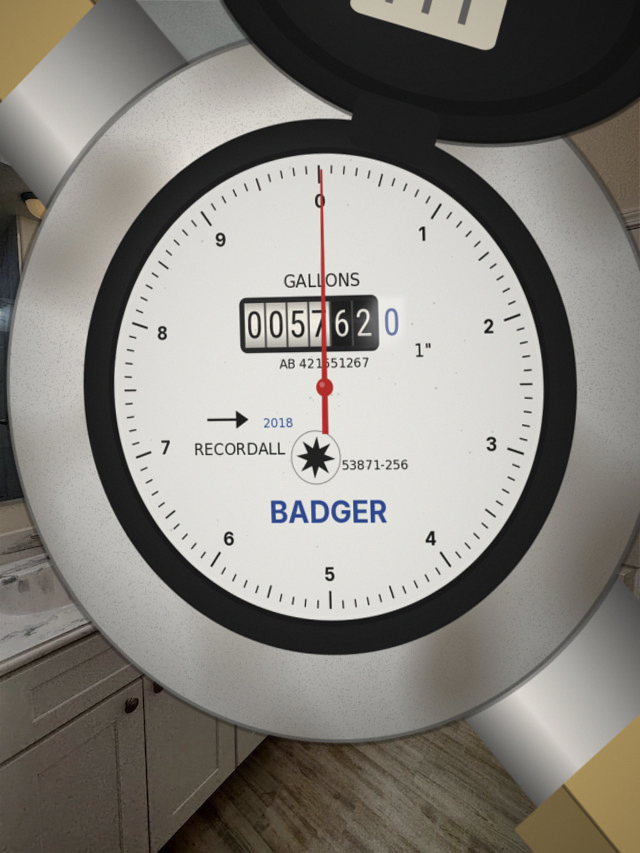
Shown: 57620.0 gal
